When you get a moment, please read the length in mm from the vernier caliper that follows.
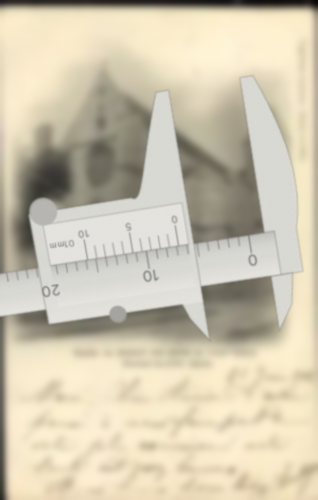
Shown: 6.8 mm
